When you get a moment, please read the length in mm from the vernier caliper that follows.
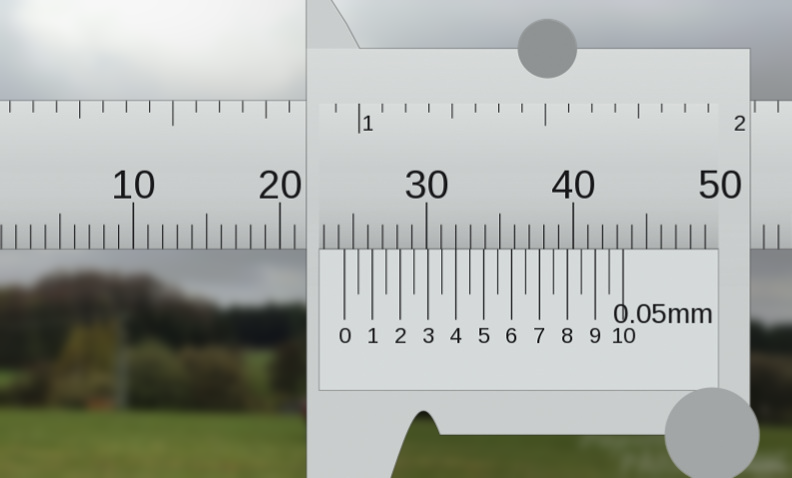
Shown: 24.4 mm
